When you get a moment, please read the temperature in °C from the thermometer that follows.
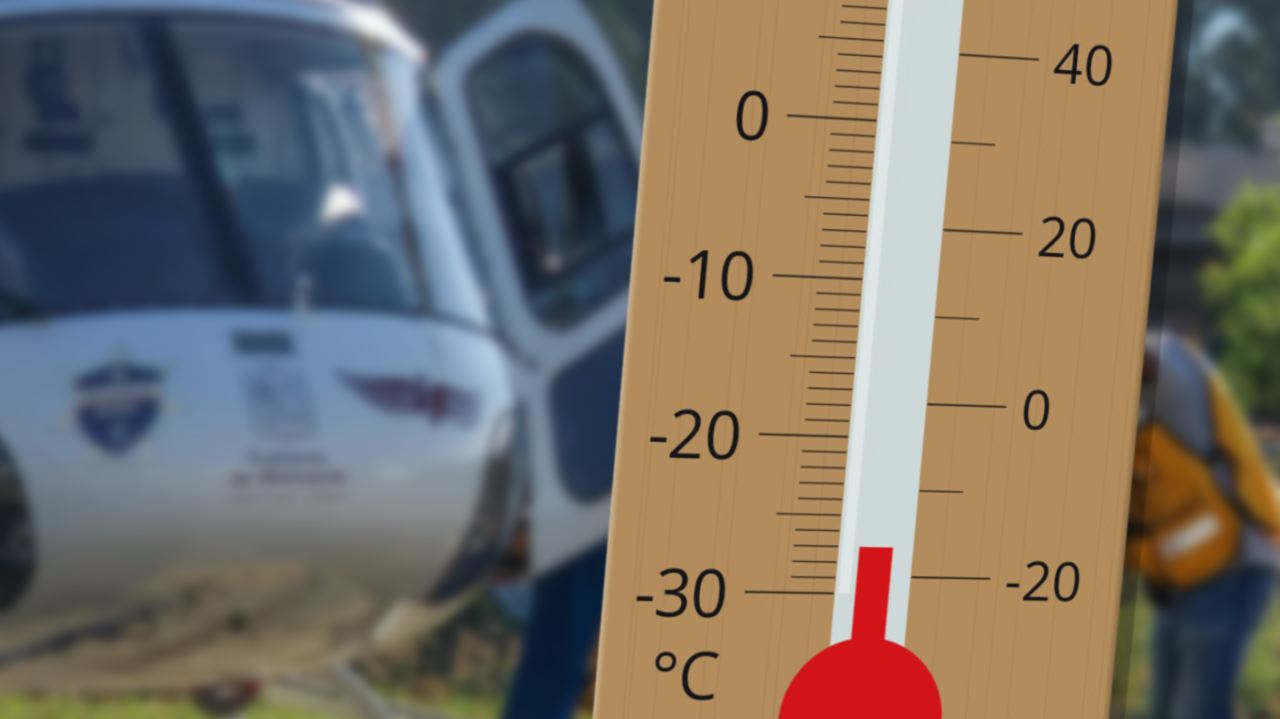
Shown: -27 °C
